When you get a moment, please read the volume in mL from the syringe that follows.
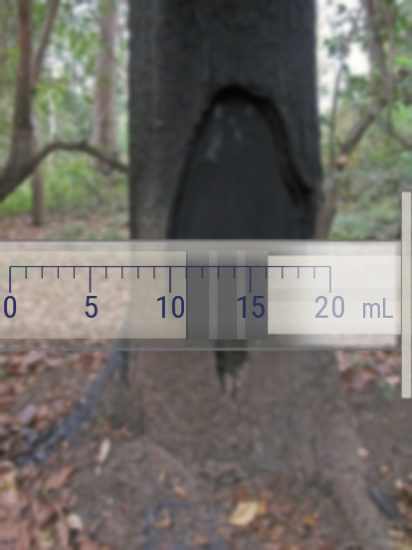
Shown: 11 mL
